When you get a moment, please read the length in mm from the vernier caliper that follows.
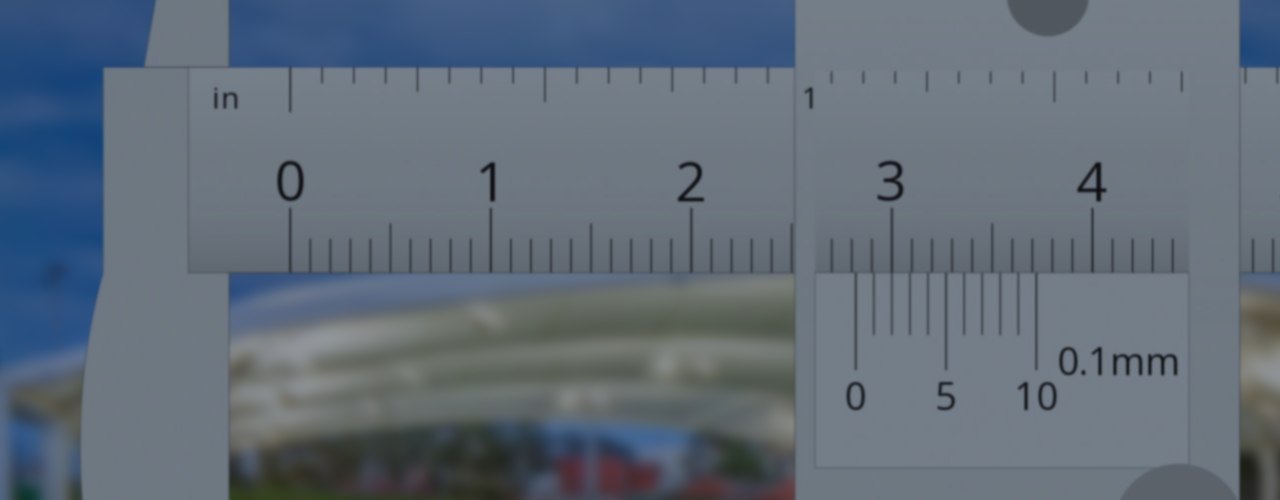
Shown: 28.2 mm
